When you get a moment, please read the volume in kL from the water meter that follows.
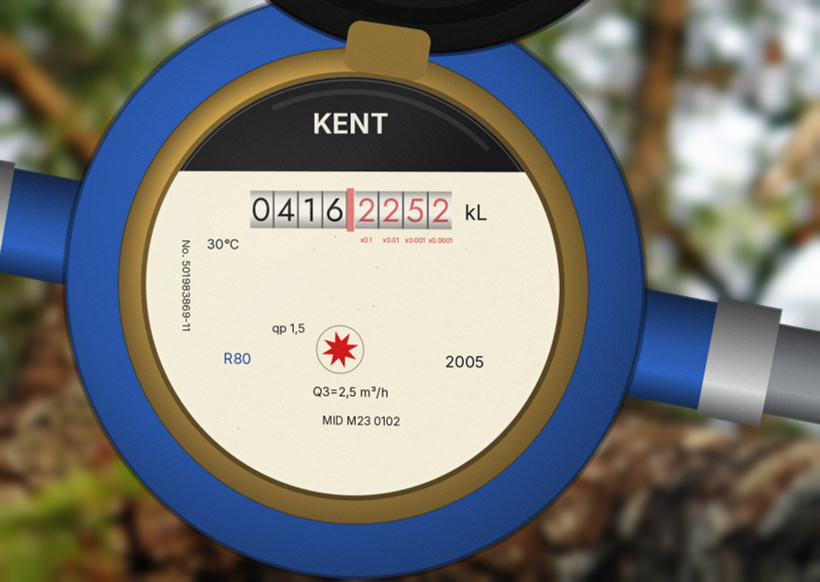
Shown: 416.2252 kL
